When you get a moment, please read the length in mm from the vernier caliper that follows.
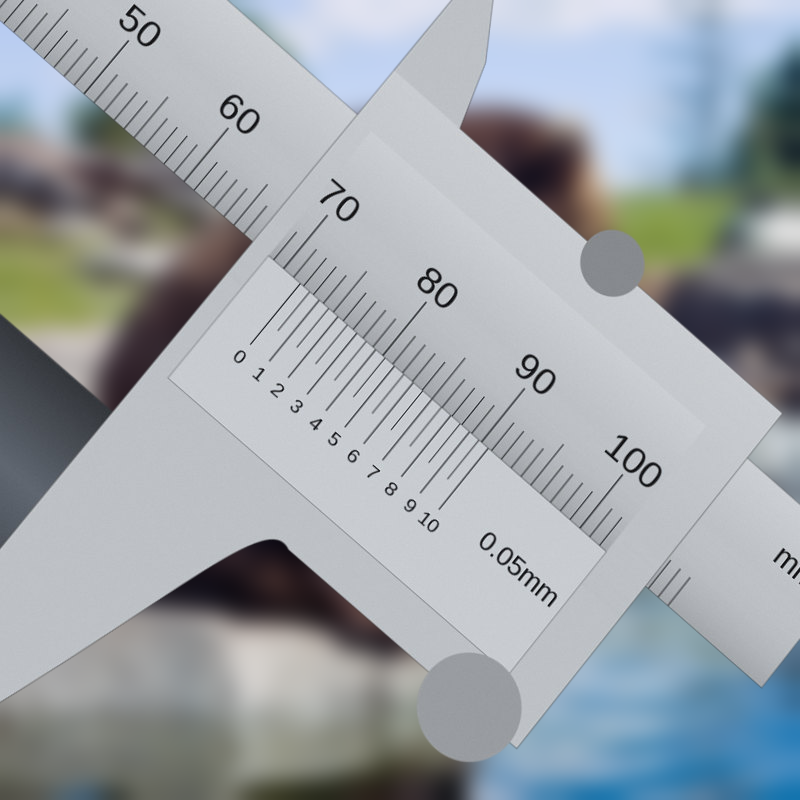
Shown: 71.7 mm
